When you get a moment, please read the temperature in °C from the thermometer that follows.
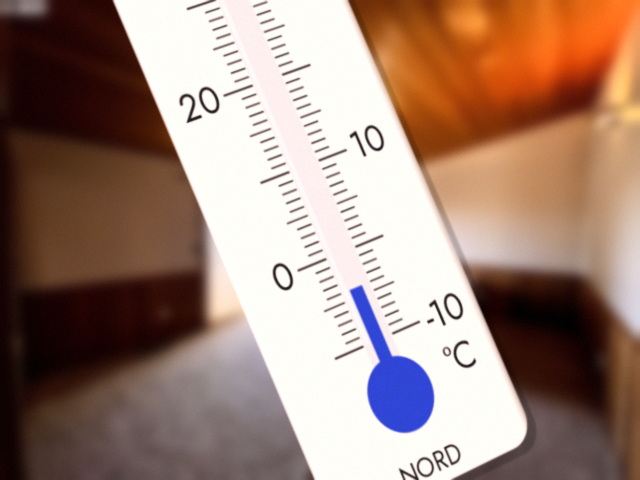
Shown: -4 °C
